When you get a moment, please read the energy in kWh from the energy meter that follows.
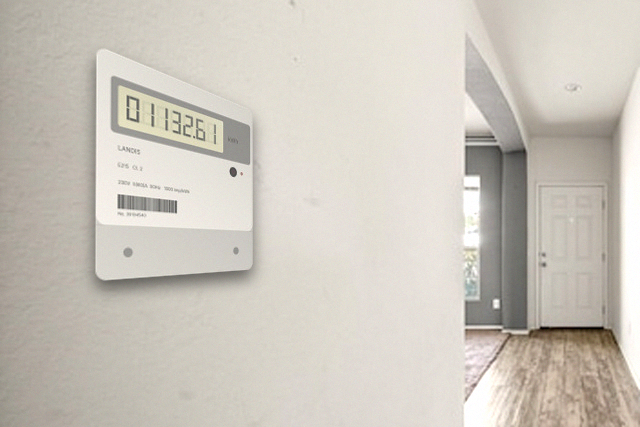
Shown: 1132.61 kWh
